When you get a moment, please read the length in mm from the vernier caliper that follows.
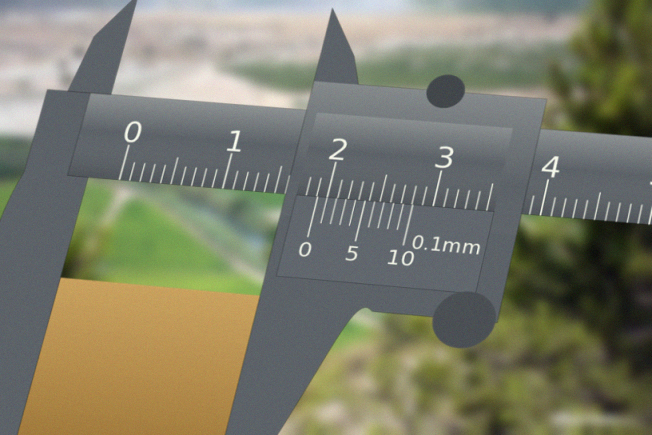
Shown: 19.1 mm
